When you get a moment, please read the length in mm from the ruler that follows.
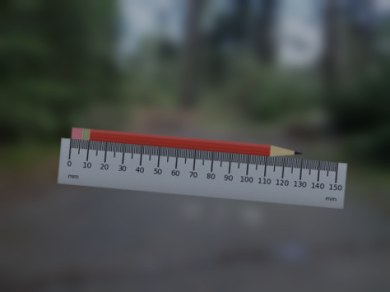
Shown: 130 mm
